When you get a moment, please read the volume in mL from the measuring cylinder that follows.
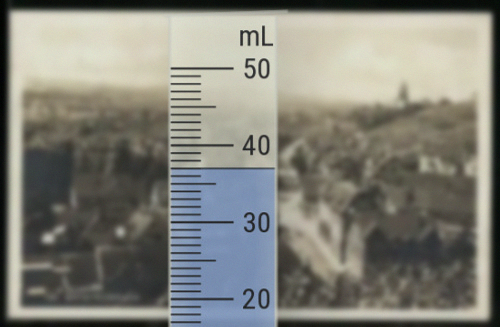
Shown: 37 mL
